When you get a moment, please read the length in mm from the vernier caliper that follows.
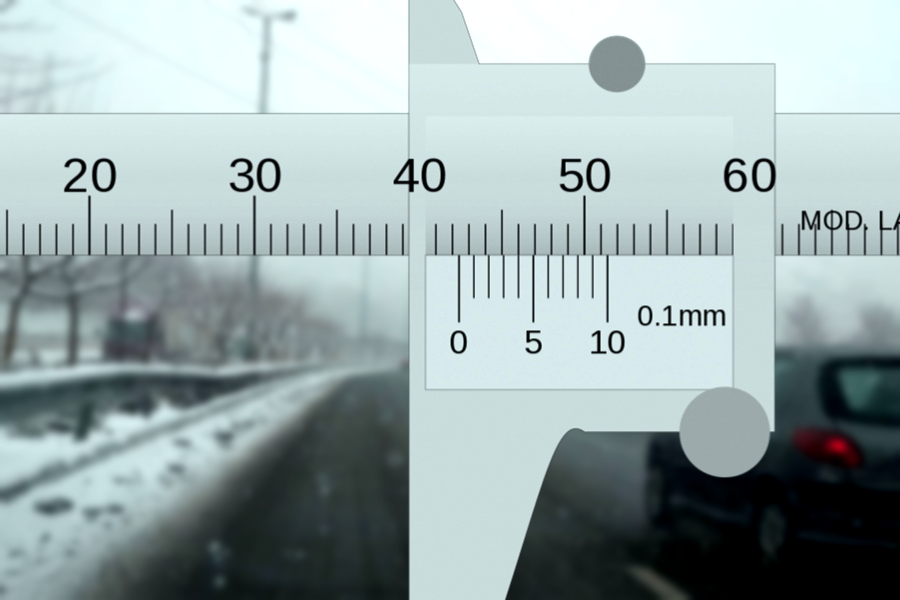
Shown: 42.4 mm
